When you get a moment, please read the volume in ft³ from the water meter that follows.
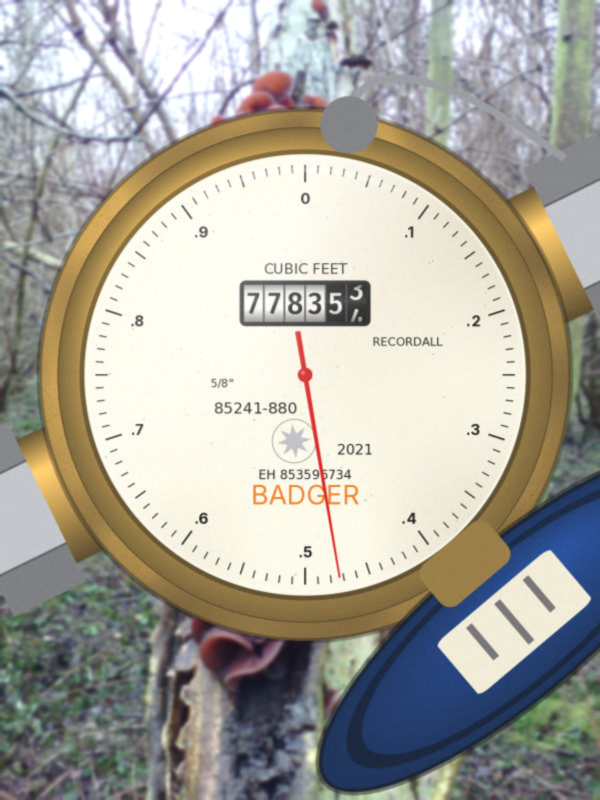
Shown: 778353.47 ft³
